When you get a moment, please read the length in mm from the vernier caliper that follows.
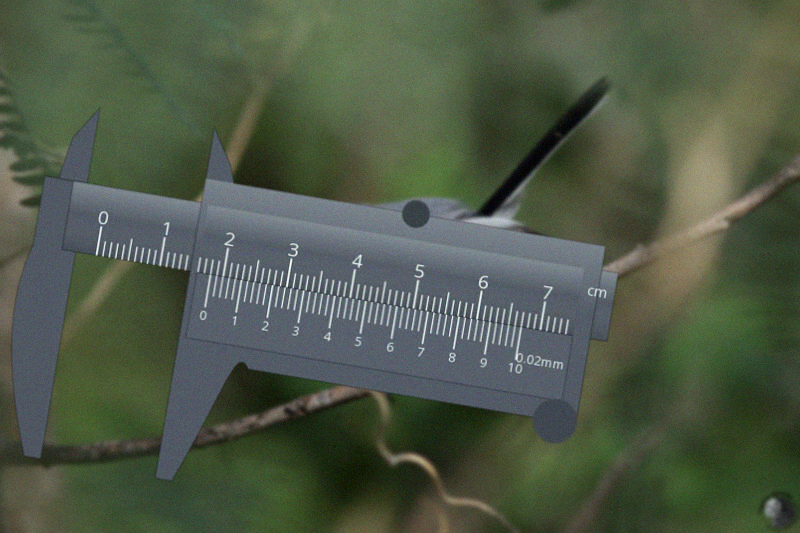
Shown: 18.0 mm
